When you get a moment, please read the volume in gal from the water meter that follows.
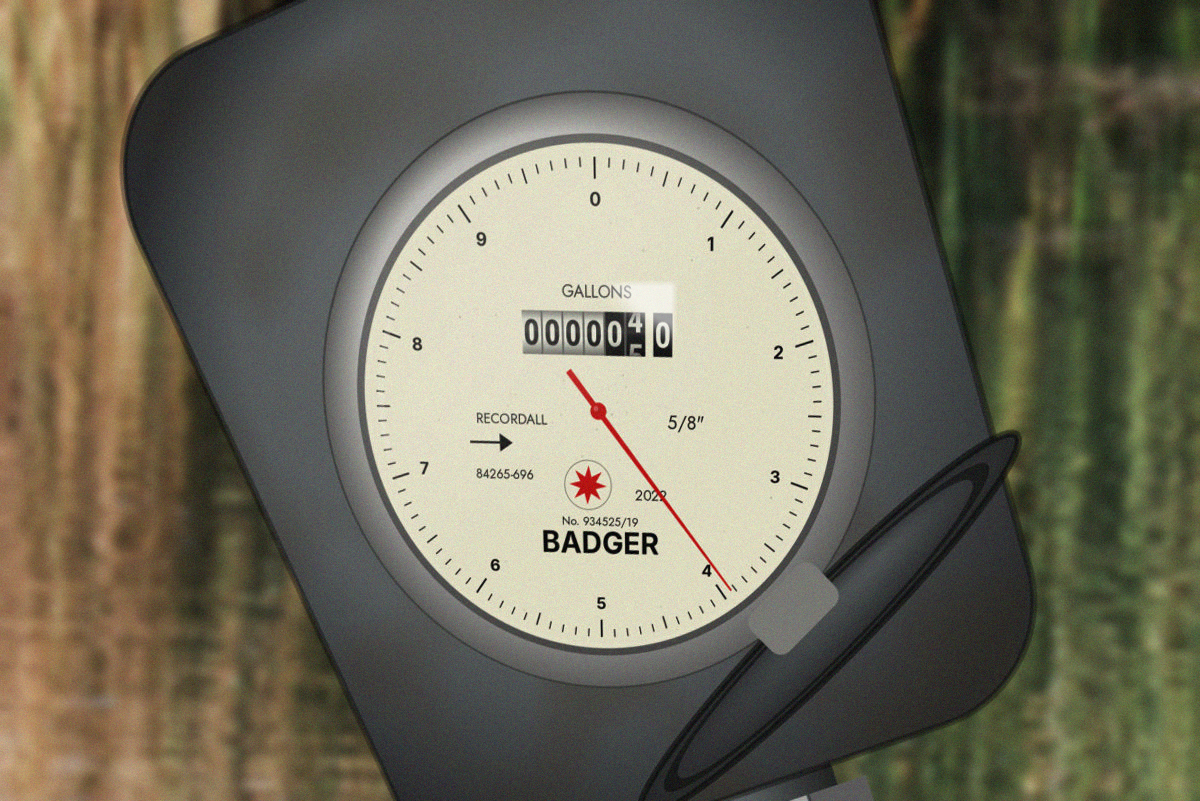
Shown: 43.9 gal
